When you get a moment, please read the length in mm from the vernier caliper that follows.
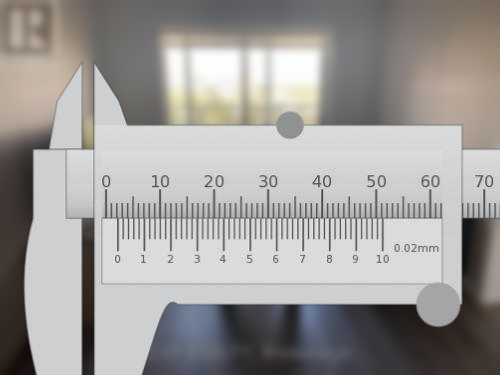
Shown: 2.2 mm
